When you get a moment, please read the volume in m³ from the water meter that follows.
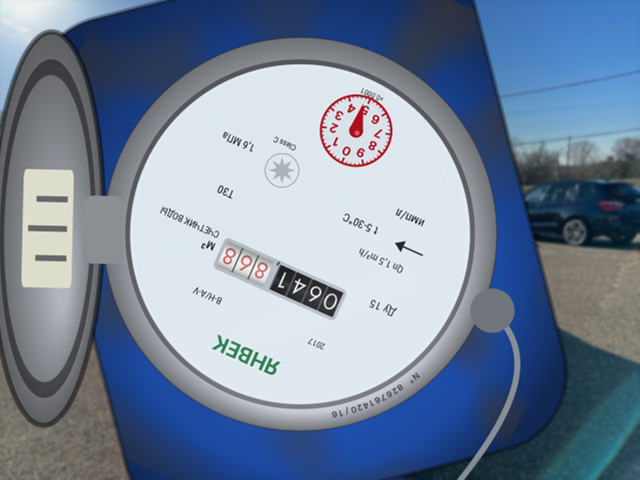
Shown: 641.8684 m³
